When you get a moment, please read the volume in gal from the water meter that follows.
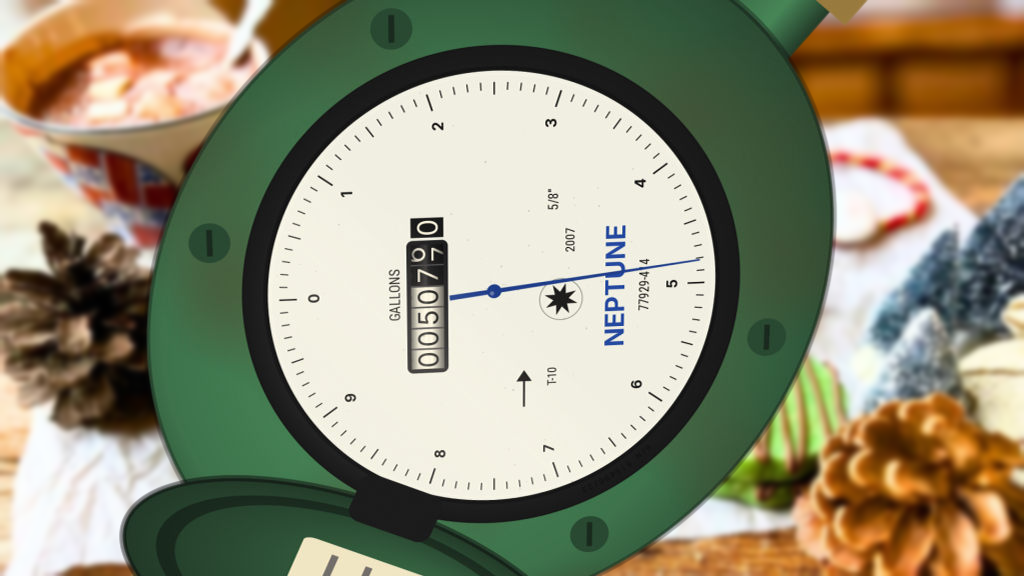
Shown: 50764.8 gal
